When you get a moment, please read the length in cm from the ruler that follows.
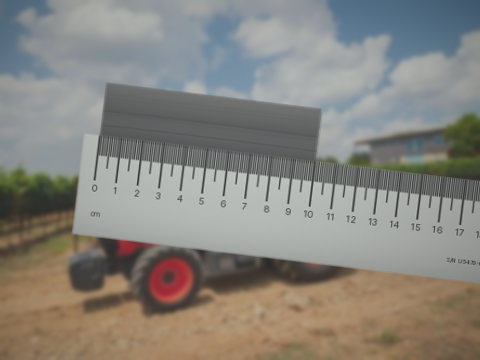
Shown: 10 cm
